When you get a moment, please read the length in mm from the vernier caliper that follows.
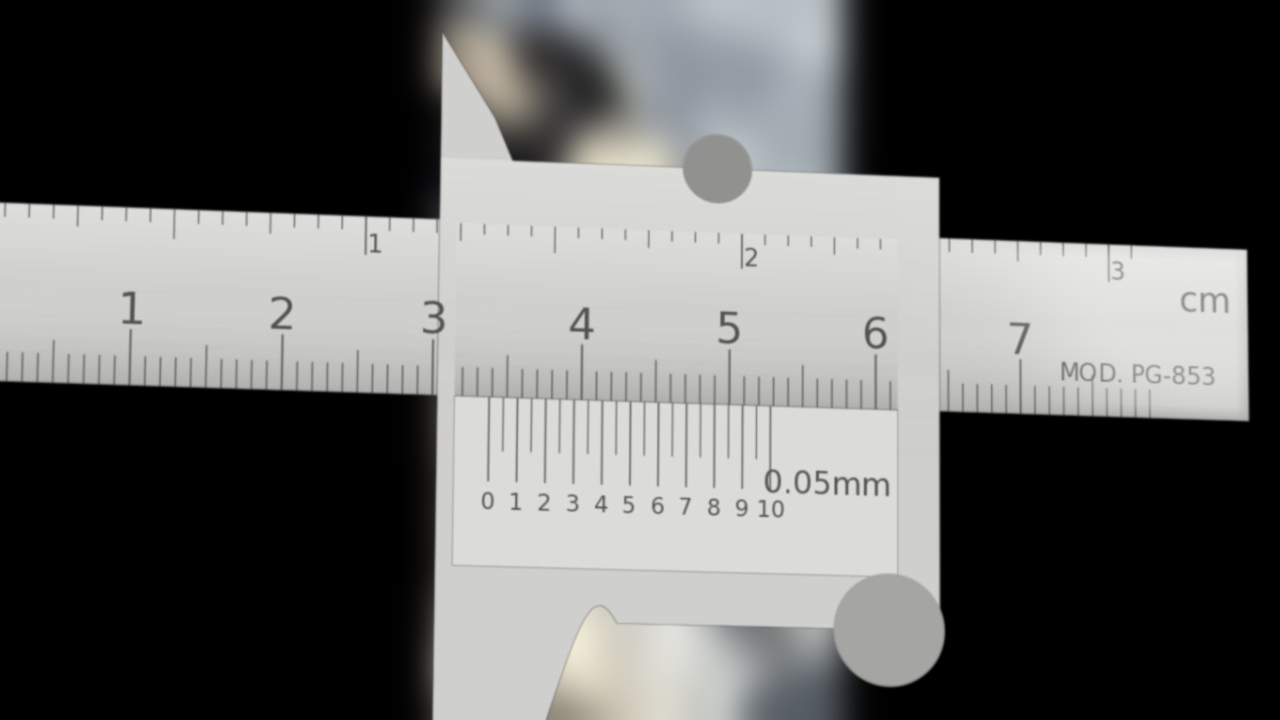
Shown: 33.8 mm
